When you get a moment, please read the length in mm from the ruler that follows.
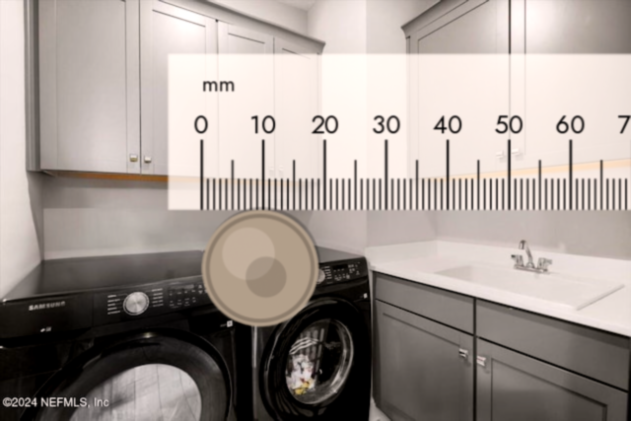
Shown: 19 mm
